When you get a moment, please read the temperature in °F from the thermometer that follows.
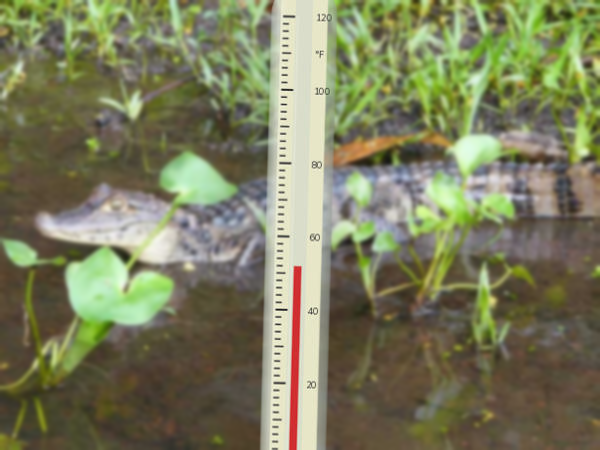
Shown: 52 °F
